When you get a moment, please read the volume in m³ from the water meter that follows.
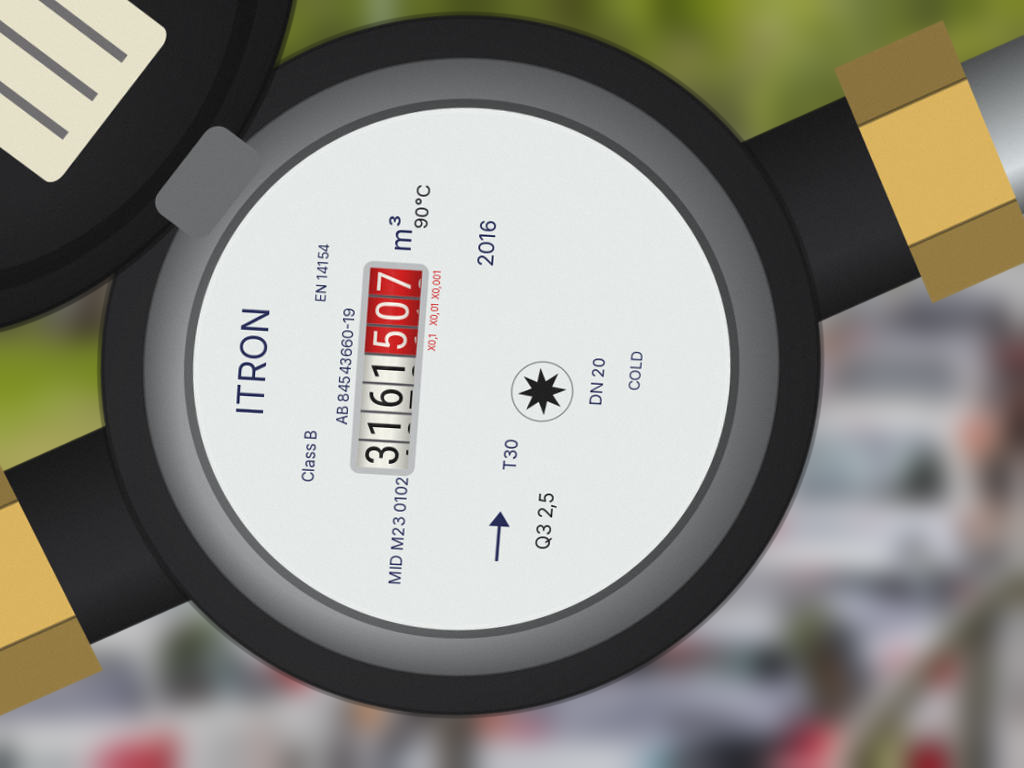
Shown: 3161.507 m³
